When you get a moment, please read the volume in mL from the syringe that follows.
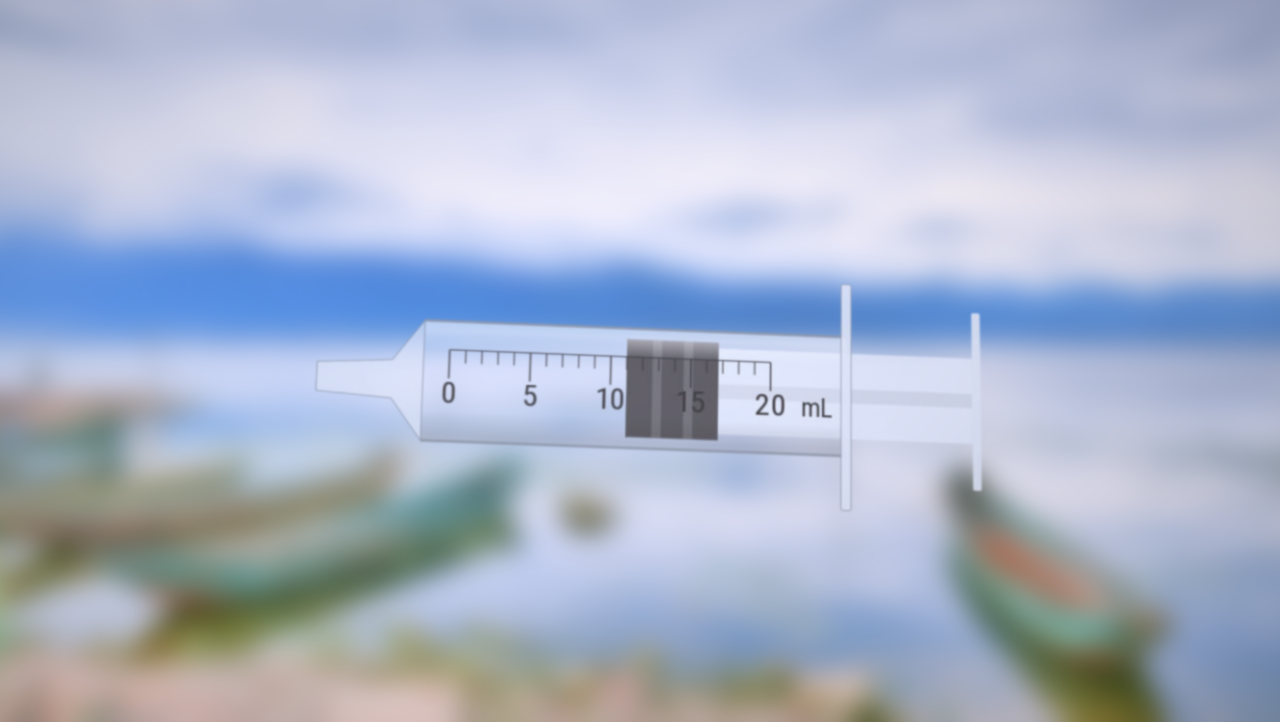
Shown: 11 mL
